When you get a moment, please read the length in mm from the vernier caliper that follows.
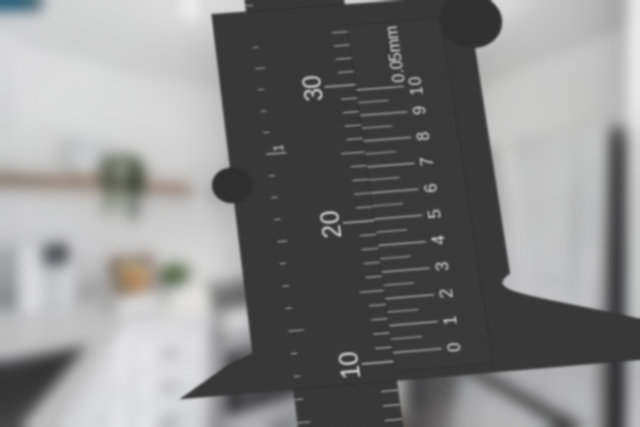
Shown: 10.6 mm
